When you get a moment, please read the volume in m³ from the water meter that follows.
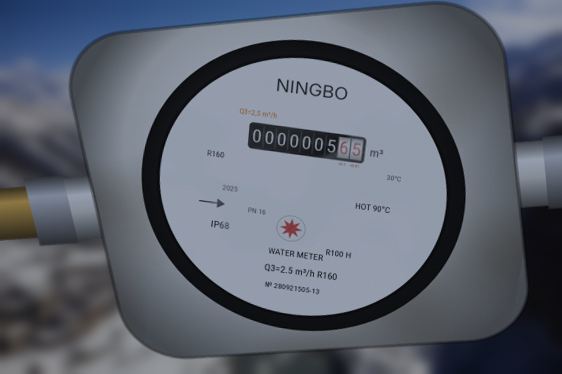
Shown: 5.65 m³
